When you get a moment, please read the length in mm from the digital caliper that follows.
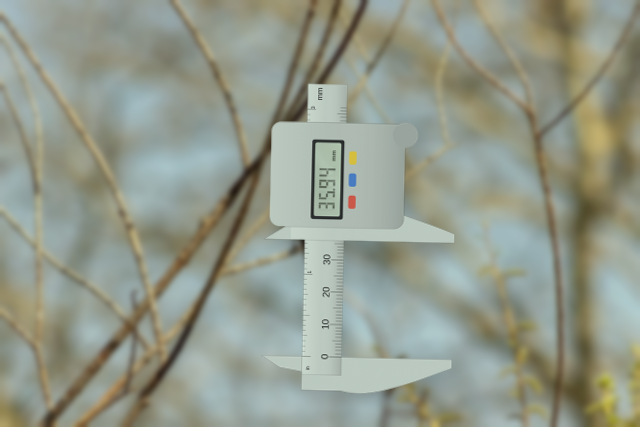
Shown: 35.94 mm
